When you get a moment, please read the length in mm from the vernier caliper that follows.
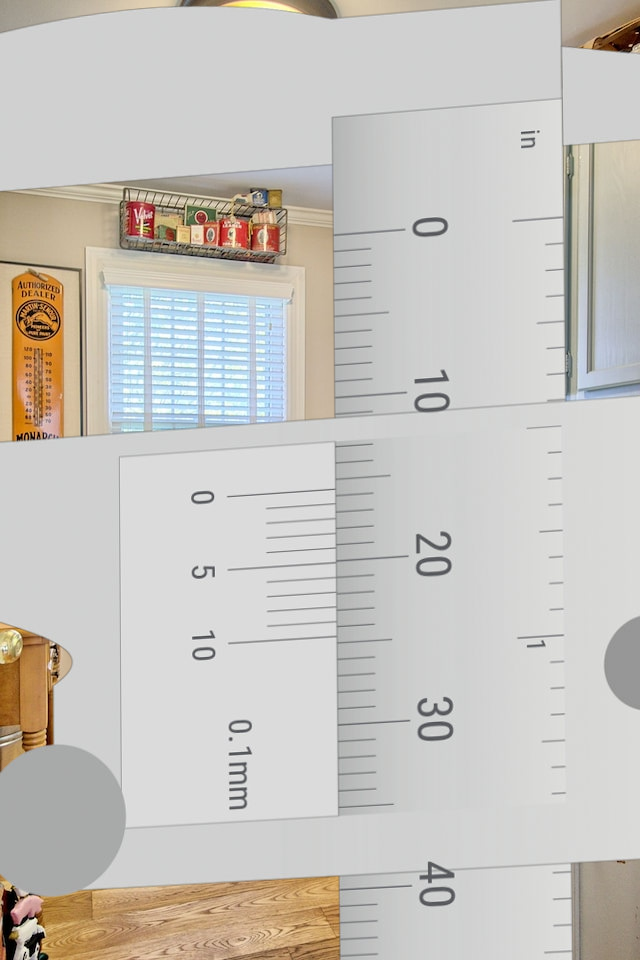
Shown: 15.6 mm
